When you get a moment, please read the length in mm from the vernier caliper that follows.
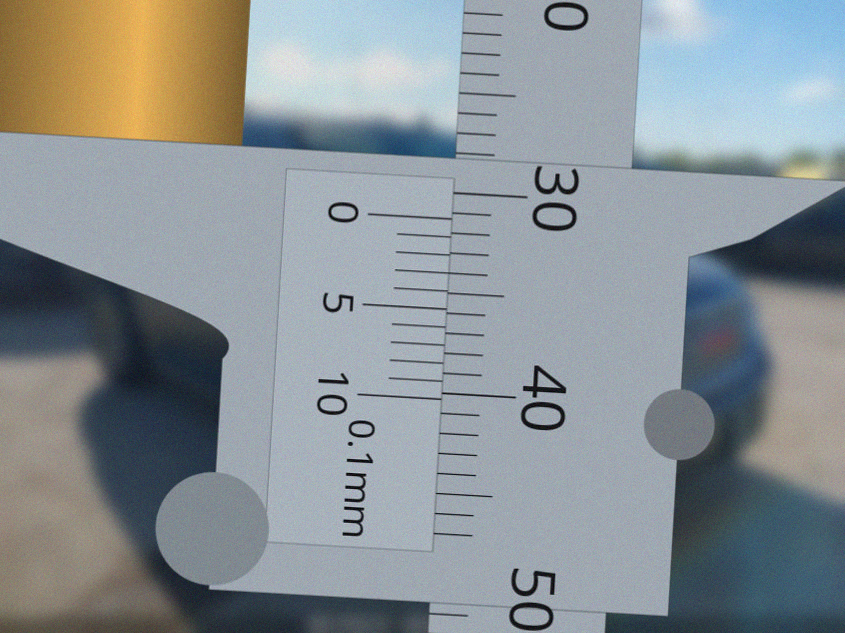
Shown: 31.3 mm
